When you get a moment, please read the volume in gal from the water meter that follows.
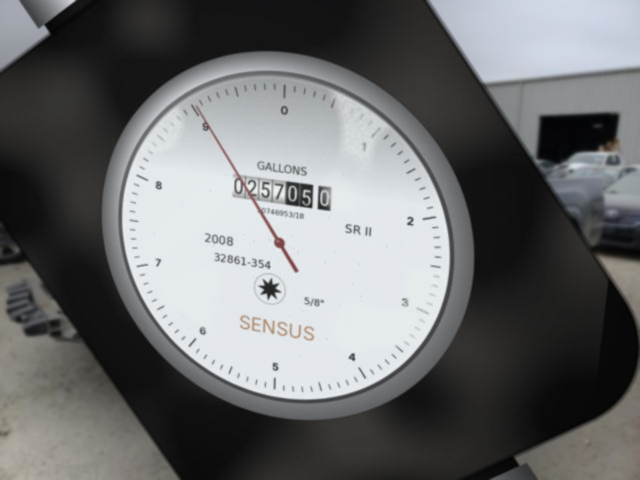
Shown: 257049.0 gal
